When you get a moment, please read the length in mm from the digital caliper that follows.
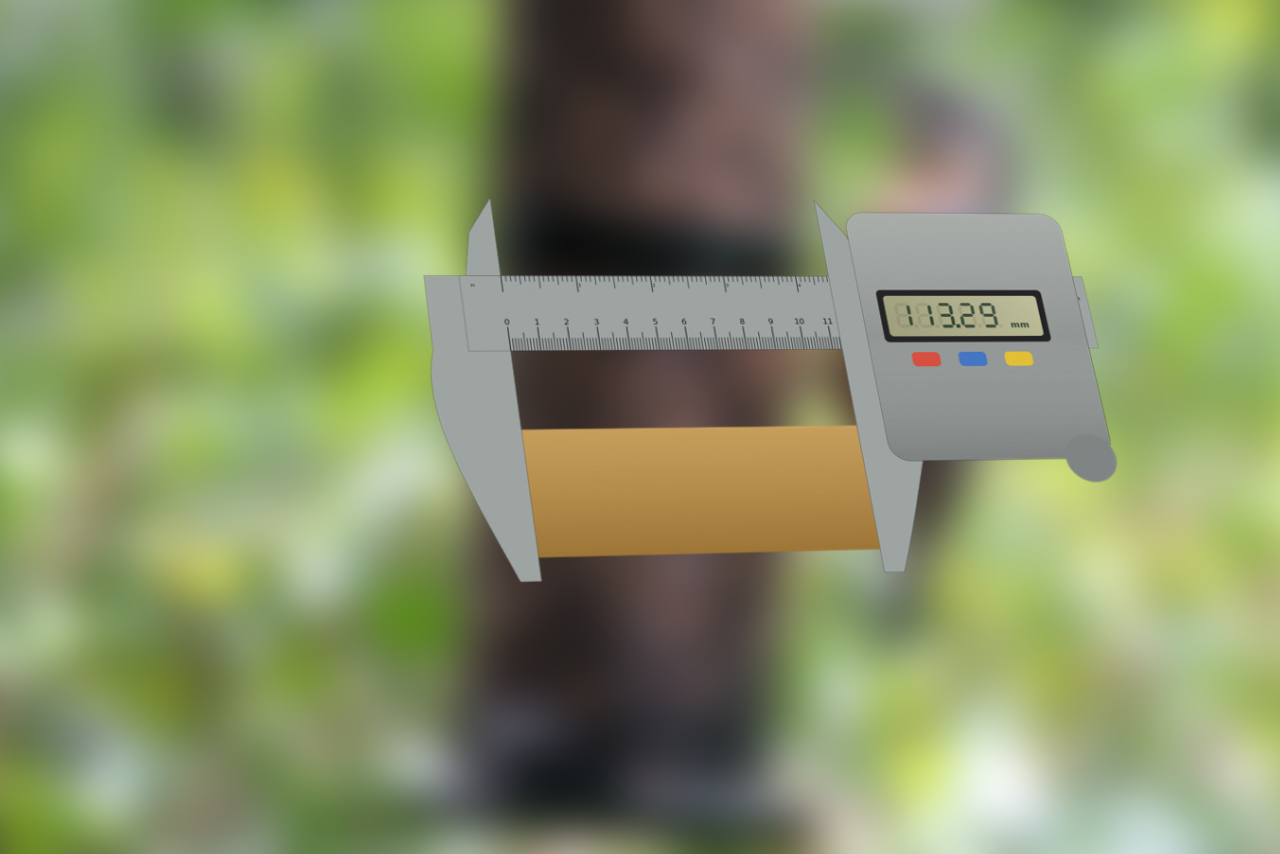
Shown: 113.29 mm
